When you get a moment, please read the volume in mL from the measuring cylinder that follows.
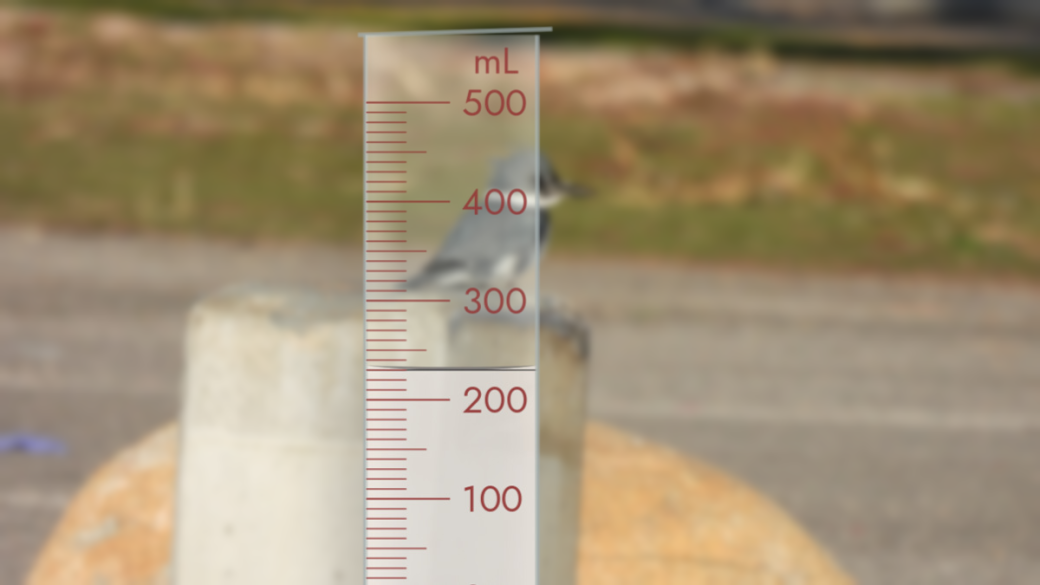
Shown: 230 mL
